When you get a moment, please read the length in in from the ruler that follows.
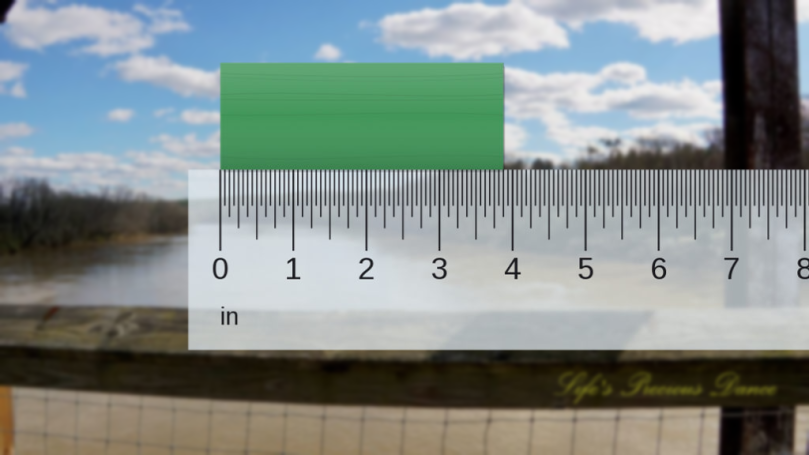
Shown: 3.875 in
